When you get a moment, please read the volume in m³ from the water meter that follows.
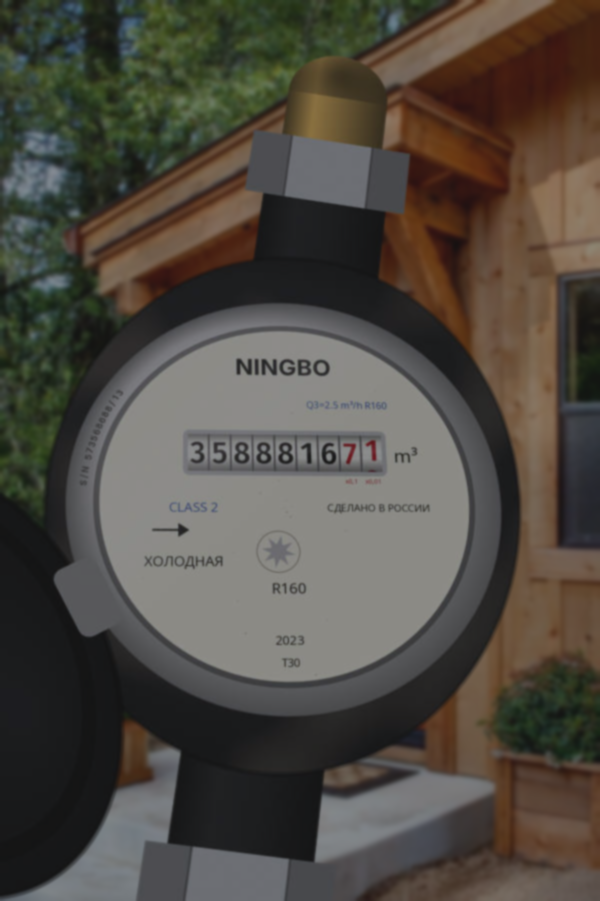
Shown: 3588816.71 m³
